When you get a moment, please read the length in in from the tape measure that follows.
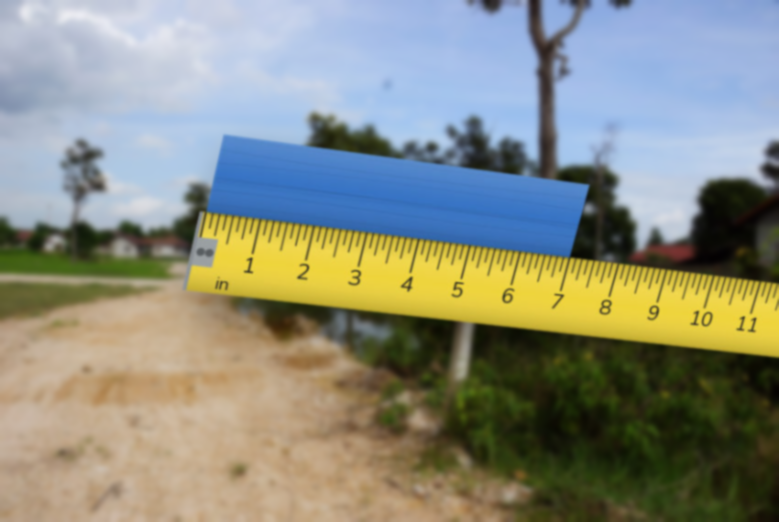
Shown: 7 in
